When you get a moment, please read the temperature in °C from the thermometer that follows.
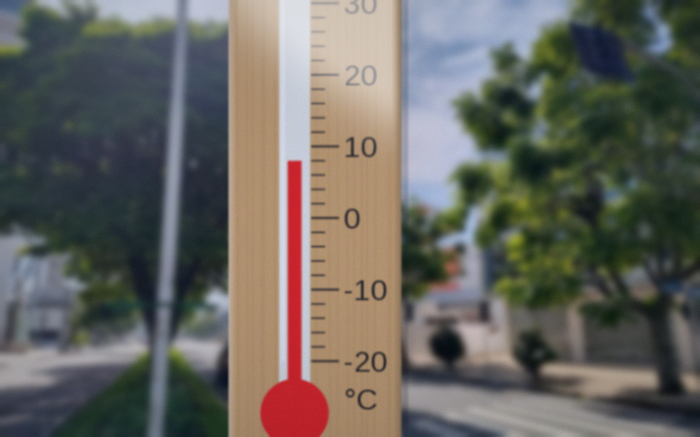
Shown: 8 °C
